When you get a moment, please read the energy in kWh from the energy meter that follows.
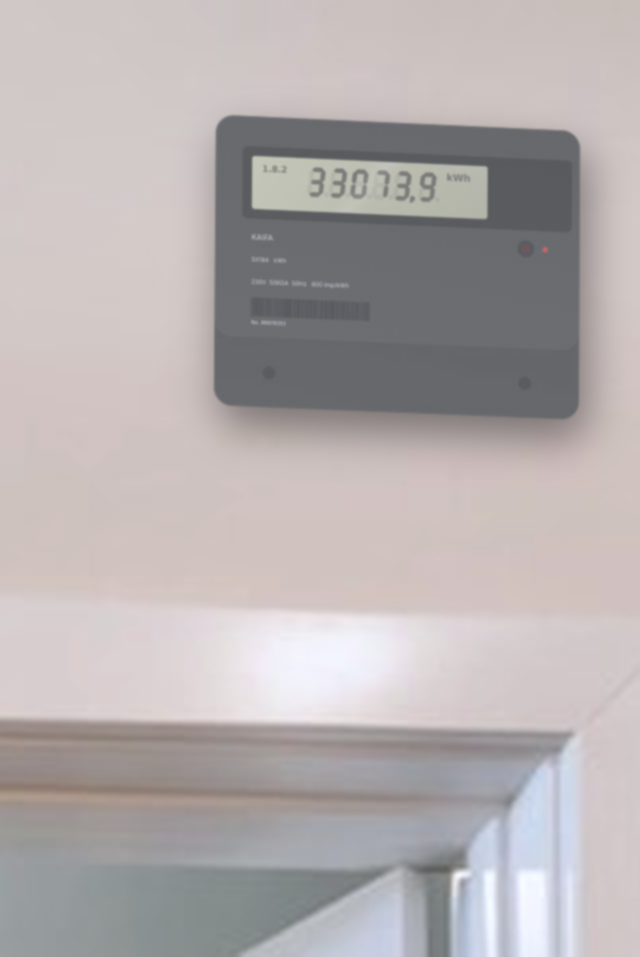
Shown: 33073.9 kWh
